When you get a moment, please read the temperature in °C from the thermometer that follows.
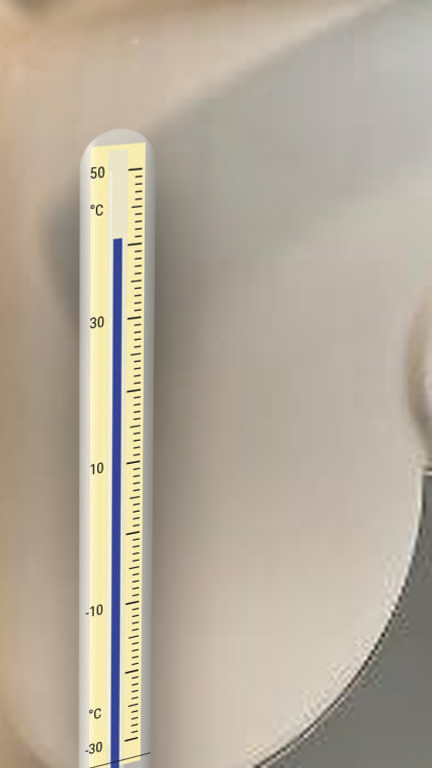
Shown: 41 °C
